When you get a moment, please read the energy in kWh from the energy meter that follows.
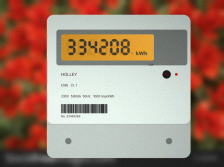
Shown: 334208 kWh
